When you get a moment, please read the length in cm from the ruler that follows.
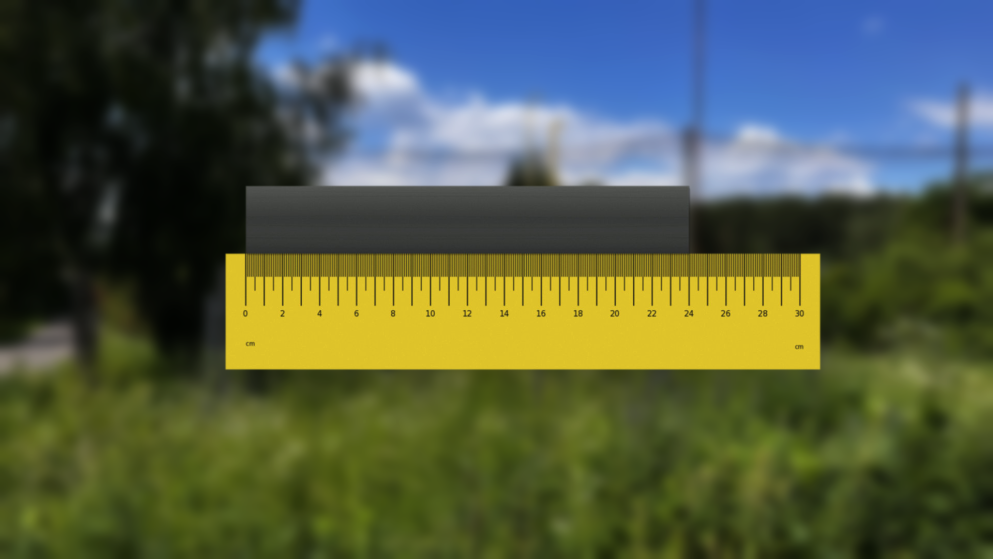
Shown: 24 cm
